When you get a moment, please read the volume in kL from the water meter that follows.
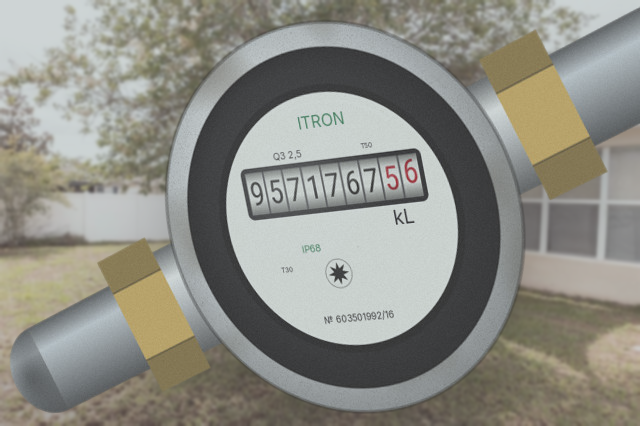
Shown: 9571767.56 kL
